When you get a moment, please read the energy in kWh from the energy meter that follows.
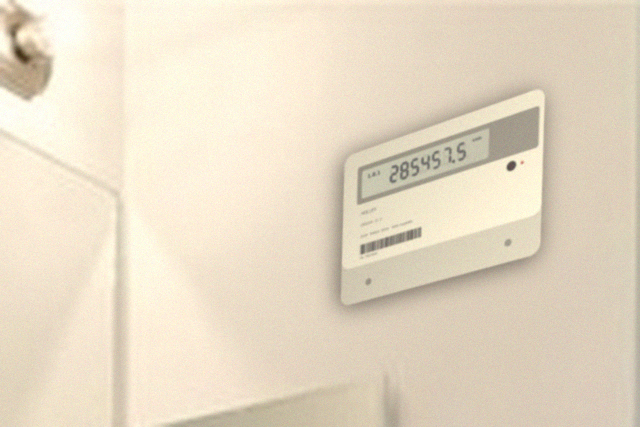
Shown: 285457.5 kWh
